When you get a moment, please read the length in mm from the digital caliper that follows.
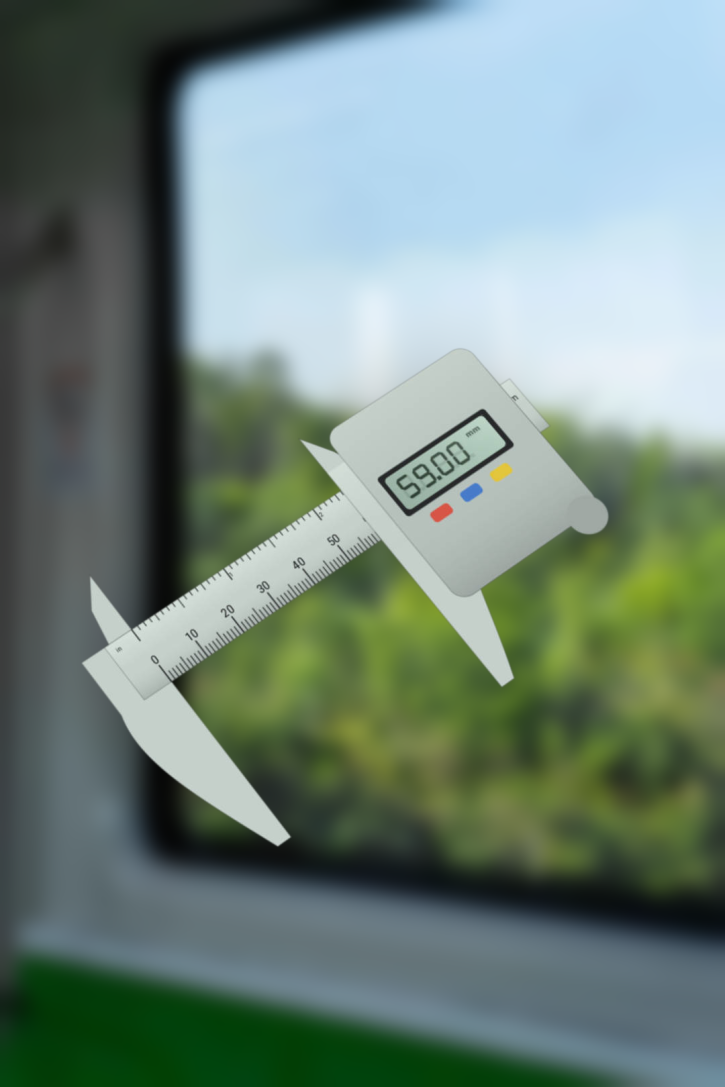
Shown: 59.00 mm
